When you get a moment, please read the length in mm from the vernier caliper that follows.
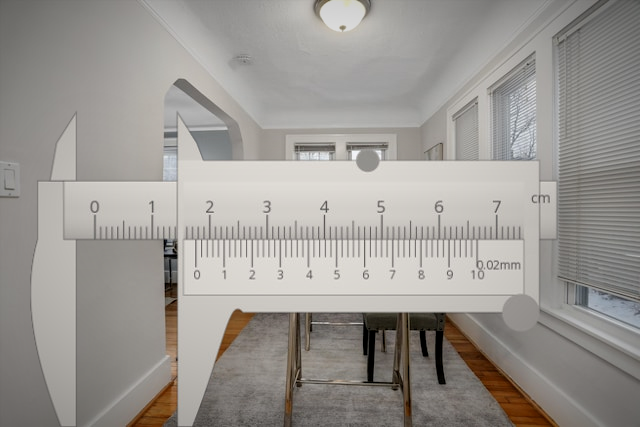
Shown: 17.6 mm
